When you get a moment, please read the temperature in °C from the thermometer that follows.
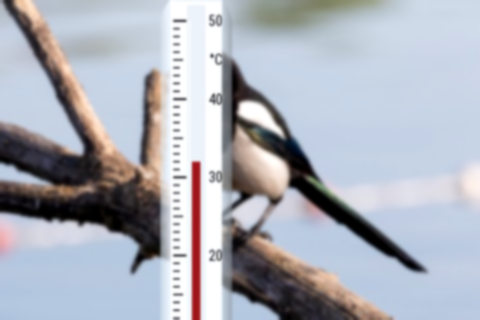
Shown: 32 °C
